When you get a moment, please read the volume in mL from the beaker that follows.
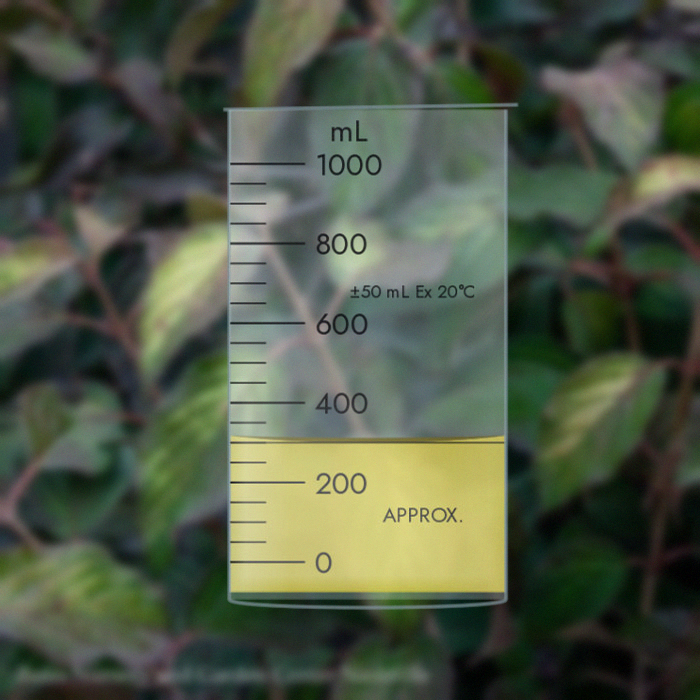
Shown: 300 mL
